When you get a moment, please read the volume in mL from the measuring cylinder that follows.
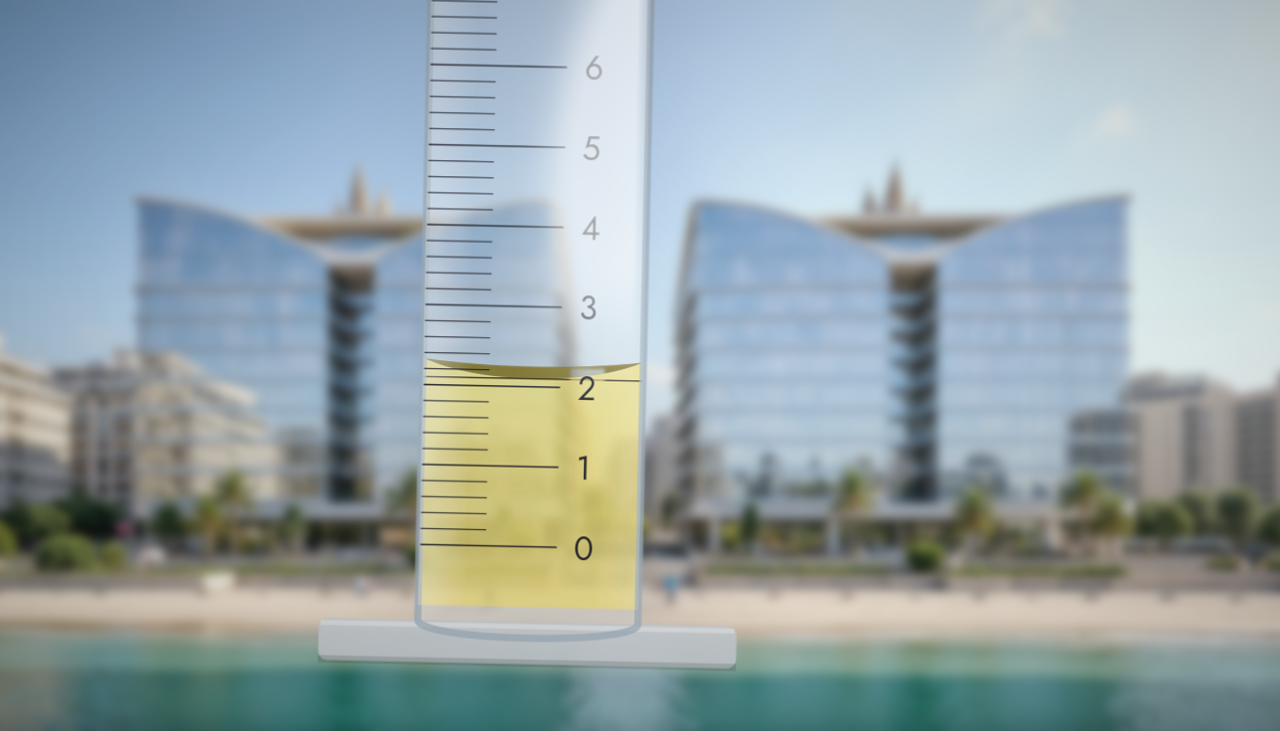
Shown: 2.1 mL
